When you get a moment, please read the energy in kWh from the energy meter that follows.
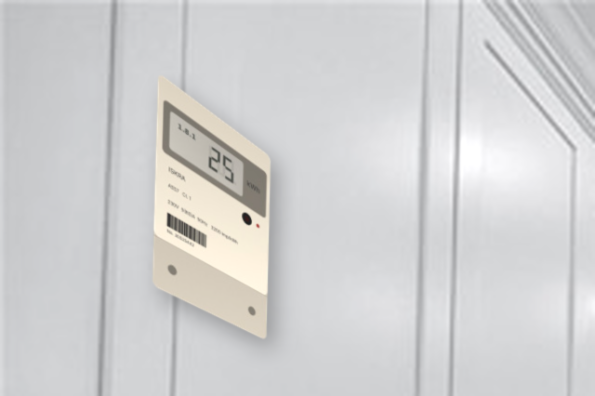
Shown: 25 kWh
